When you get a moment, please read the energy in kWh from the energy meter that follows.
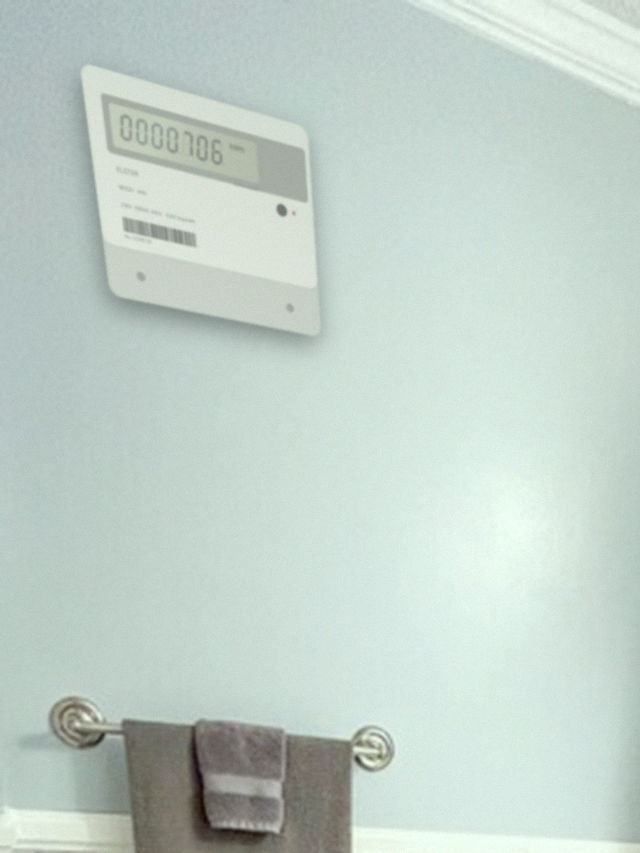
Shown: 706 kWh
